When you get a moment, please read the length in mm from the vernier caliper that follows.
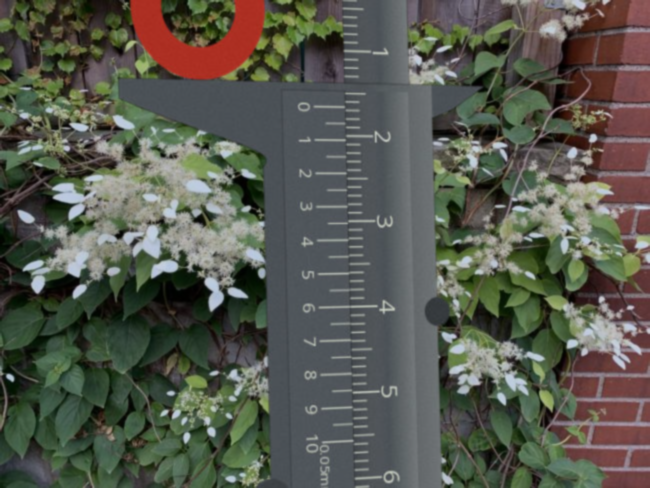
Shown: 16.6 mm
